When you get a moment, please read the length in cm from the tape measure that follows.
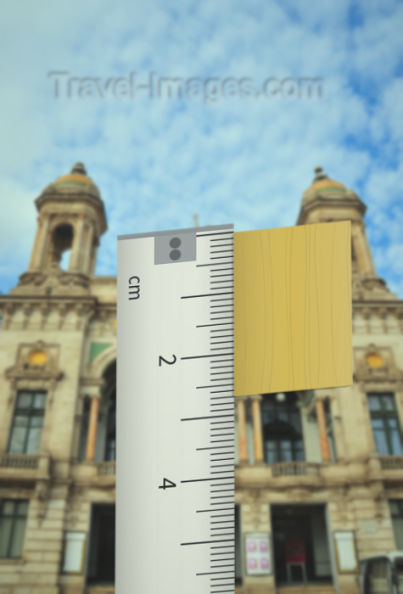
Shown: 2.7 cm
